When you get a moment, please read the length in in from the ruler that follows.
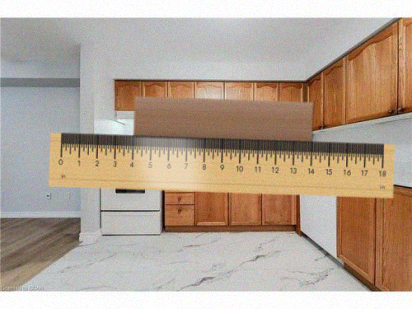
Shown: 10 in
